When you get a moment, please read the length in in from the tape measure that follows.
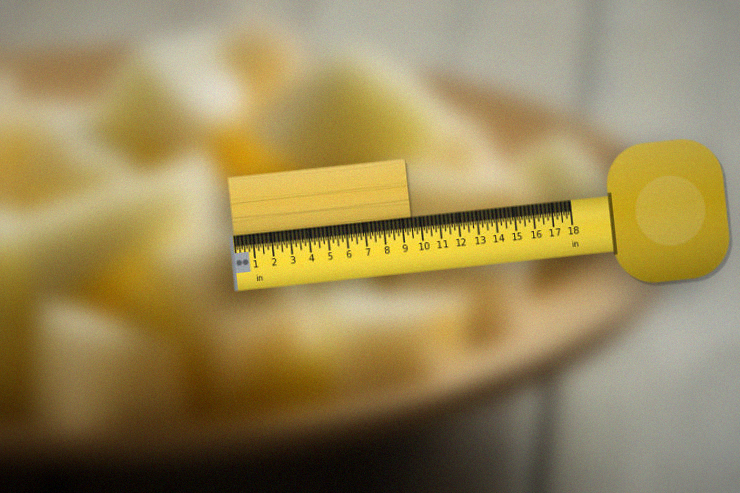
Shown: 9.5 in
